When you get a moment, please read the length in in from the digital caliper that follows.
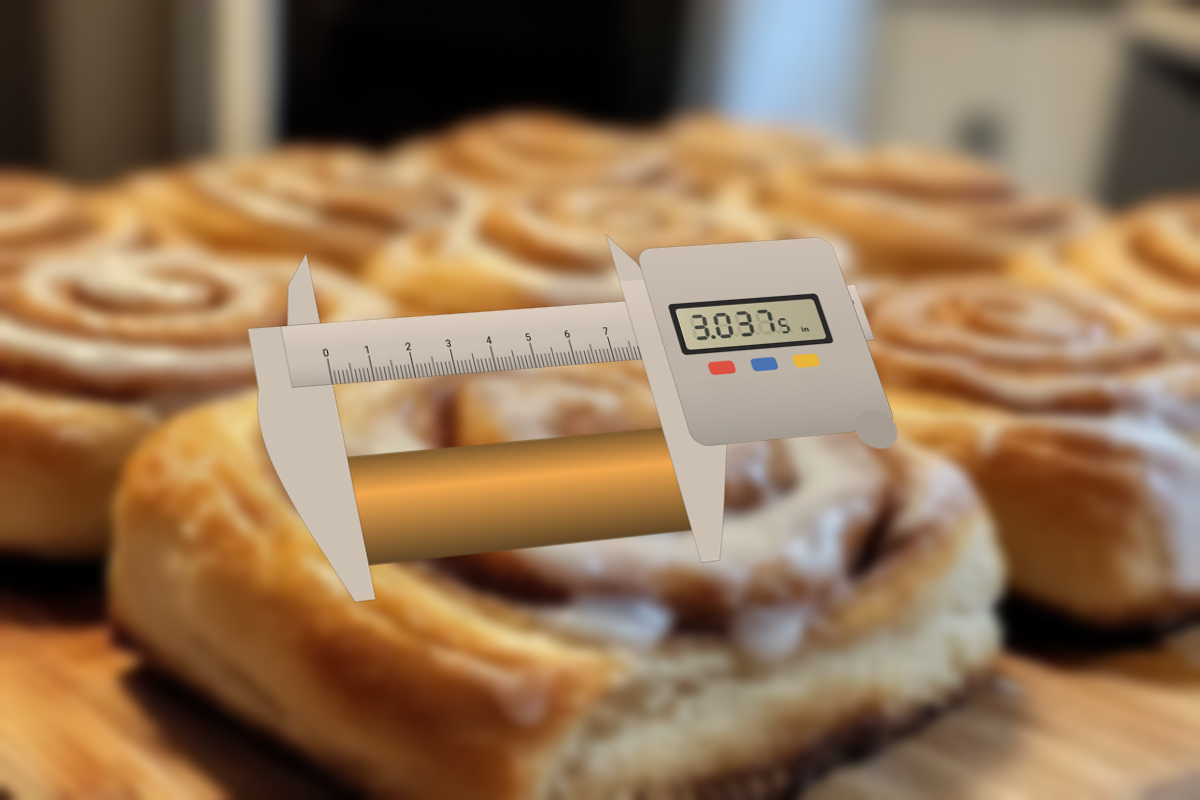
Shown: 3.0375 in
